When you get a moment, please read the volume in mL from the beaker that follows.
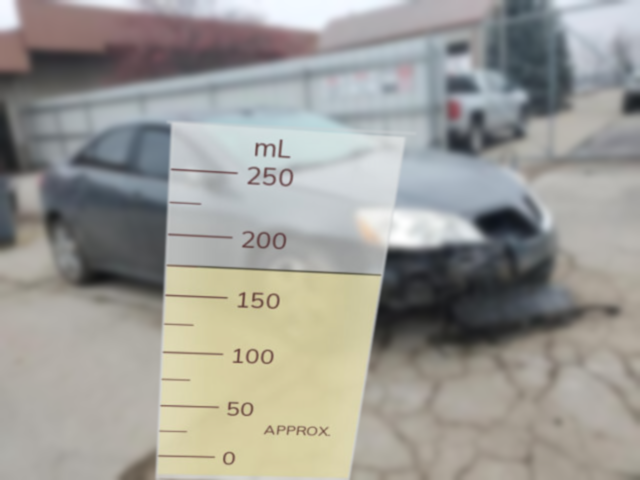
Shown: 175 mL
